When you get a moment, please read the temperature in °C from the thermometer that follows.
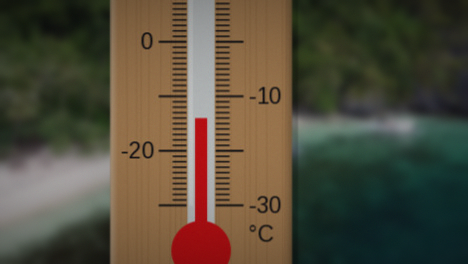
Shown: -14 °C
